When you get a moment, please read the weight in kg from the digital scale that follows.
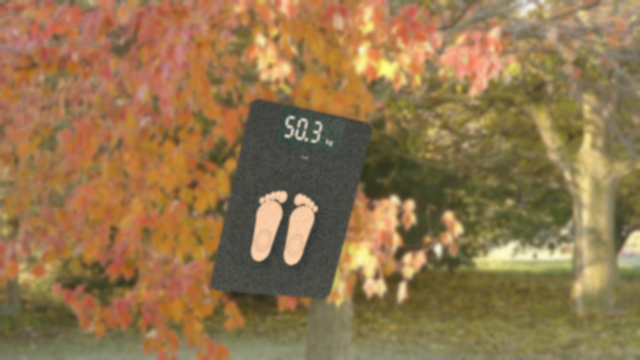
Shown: 50.3 kg
